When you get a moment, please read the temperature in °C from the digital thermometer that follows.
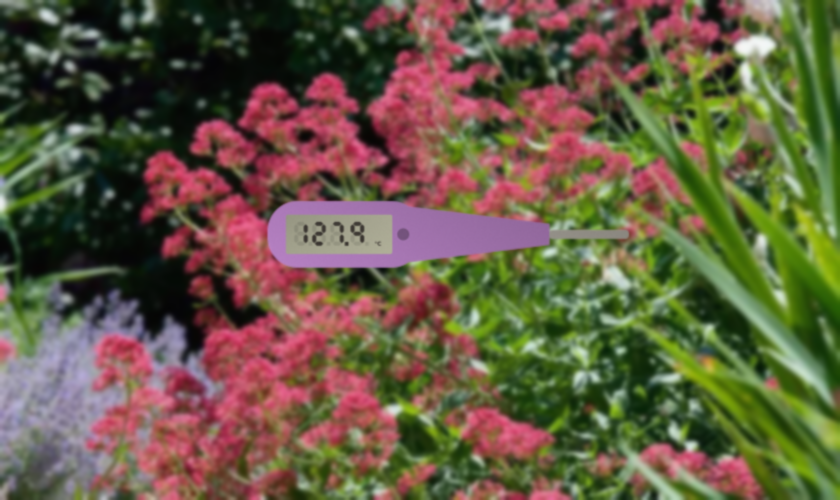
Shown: 127.9 °C
